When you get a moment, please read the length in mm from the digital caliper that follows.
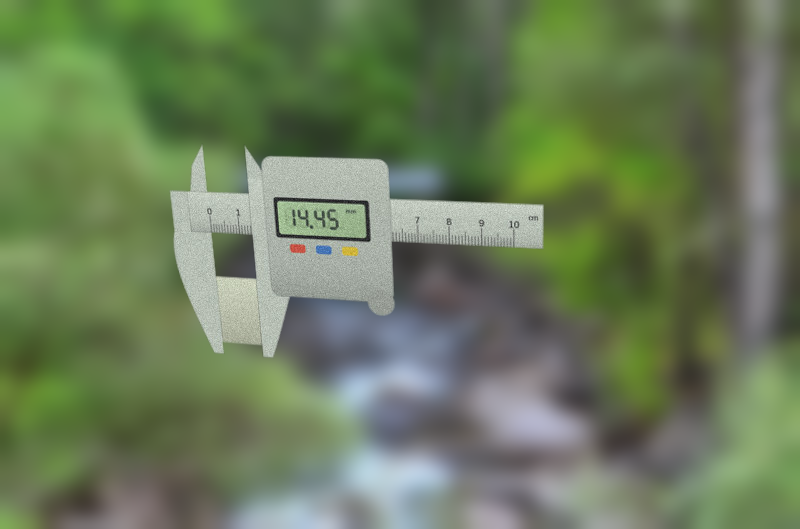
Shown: 14.45 mm
